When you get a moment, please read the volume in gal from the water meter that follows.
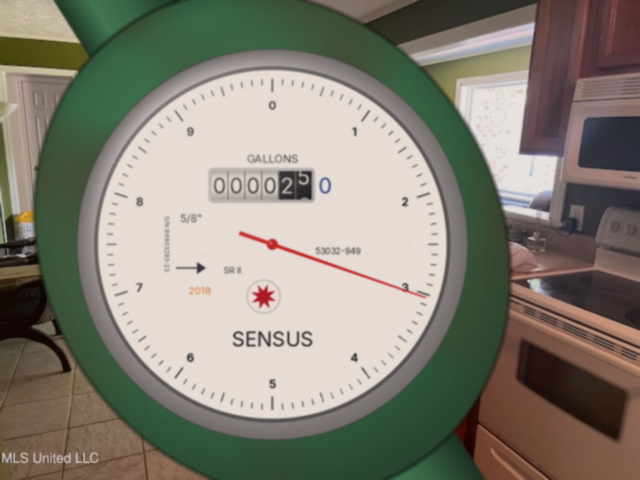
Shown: 253.0 gal
